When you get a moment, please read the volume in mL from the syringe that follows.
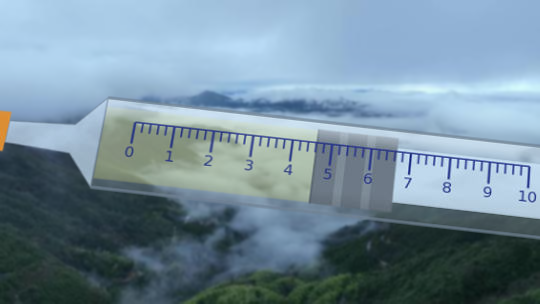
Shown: 4.6 mL
